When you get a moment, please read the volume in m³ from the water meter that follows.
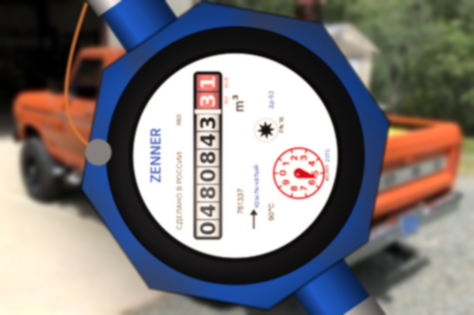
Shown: 480843.315 m³
